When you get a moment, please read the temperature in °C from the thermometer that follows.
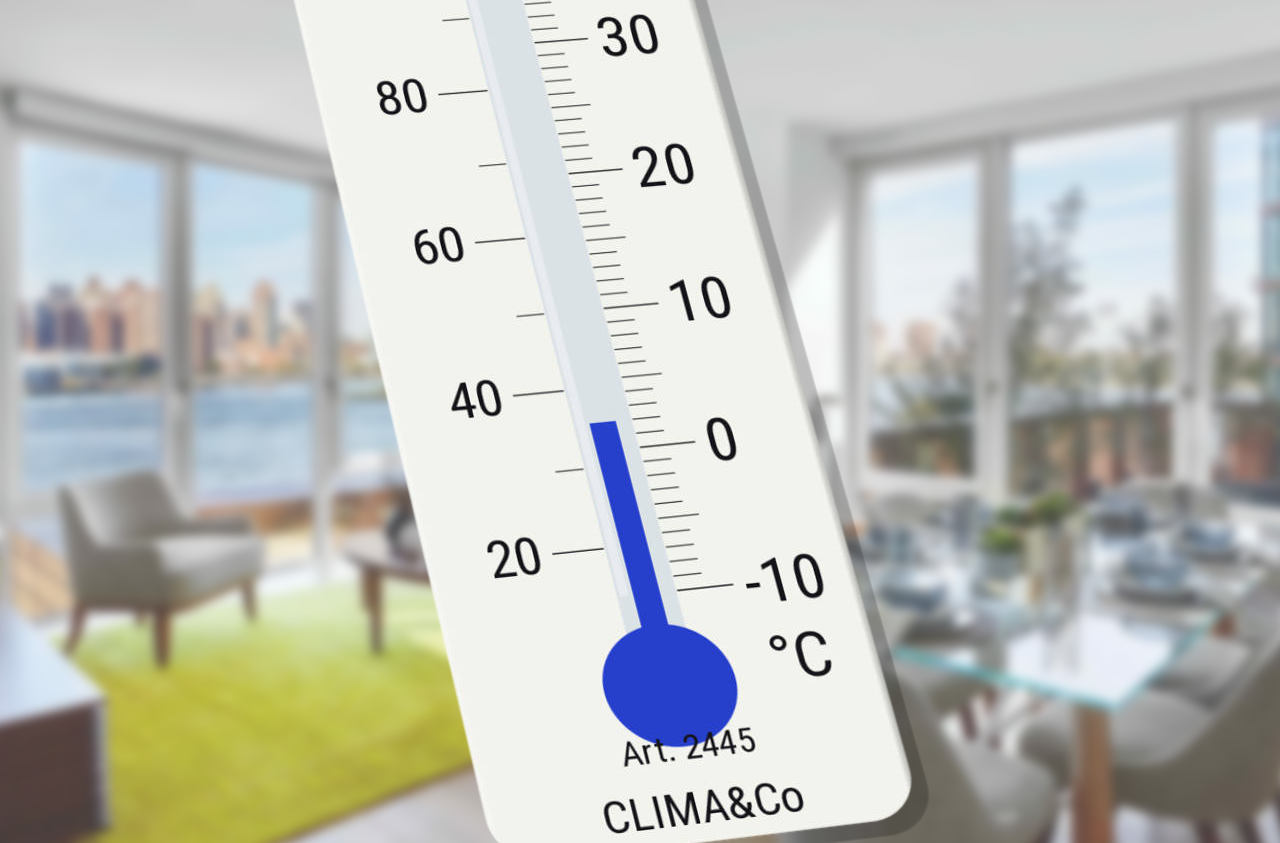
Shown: 2 °C
